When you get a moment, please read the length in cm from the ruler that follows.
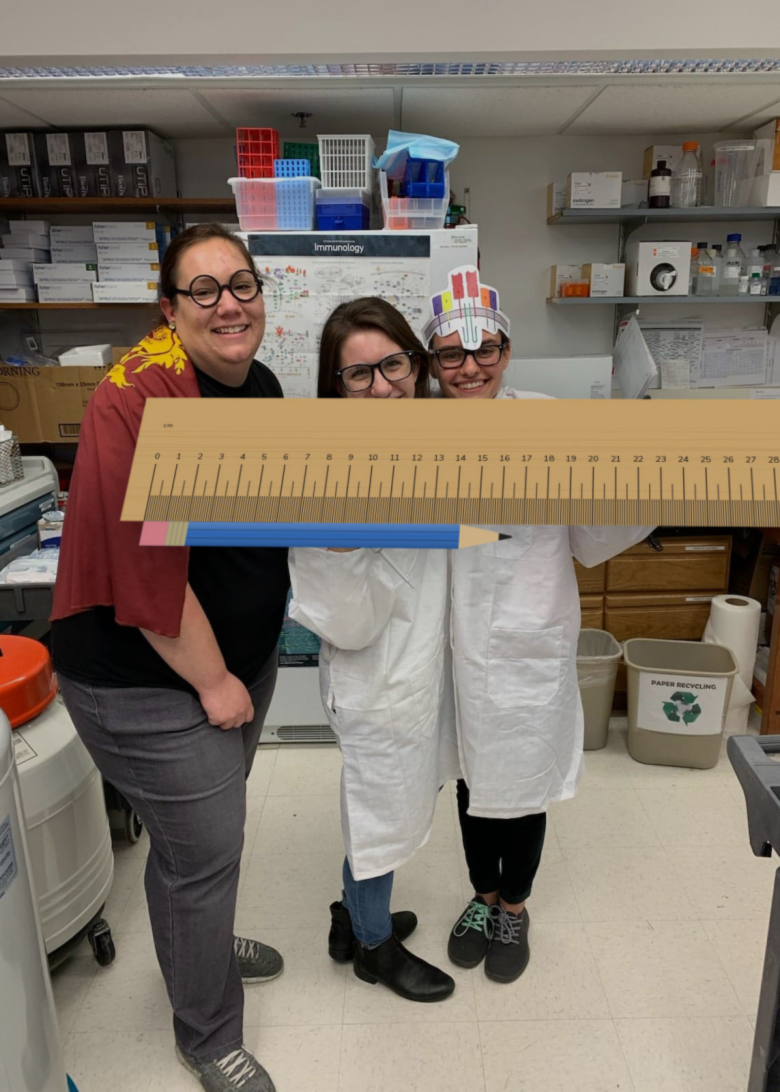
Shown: 16.5 cm
